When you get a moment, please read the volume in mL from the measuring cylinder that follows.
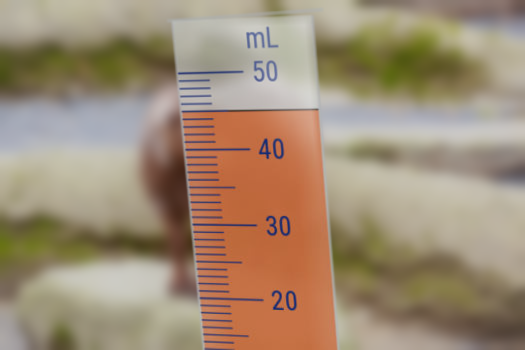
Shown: 45 mL
